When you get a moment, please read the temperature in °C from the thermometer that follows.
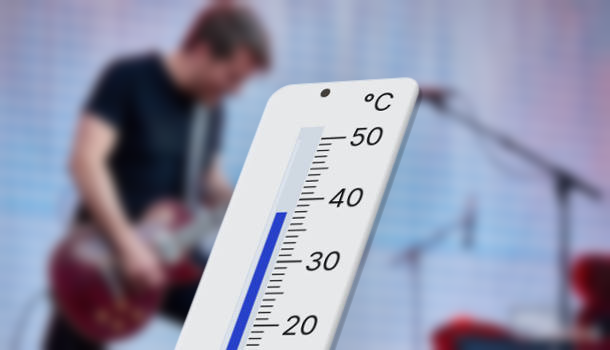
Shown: 38 °C
